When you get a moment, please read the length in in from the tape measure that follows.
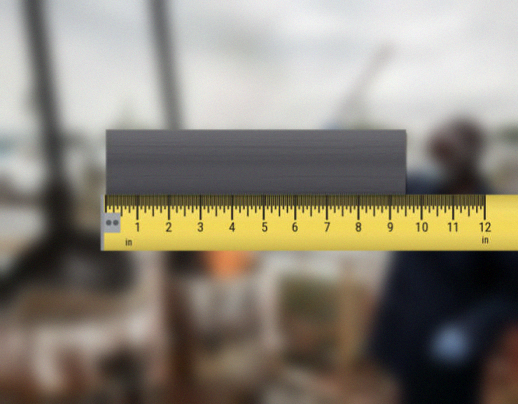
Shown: 9.5 in
